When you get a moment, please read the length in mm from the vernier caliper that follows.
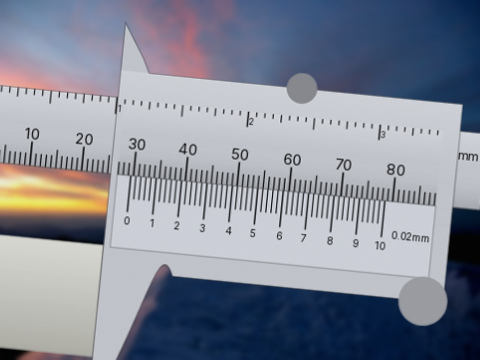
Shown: 29.5 mm
